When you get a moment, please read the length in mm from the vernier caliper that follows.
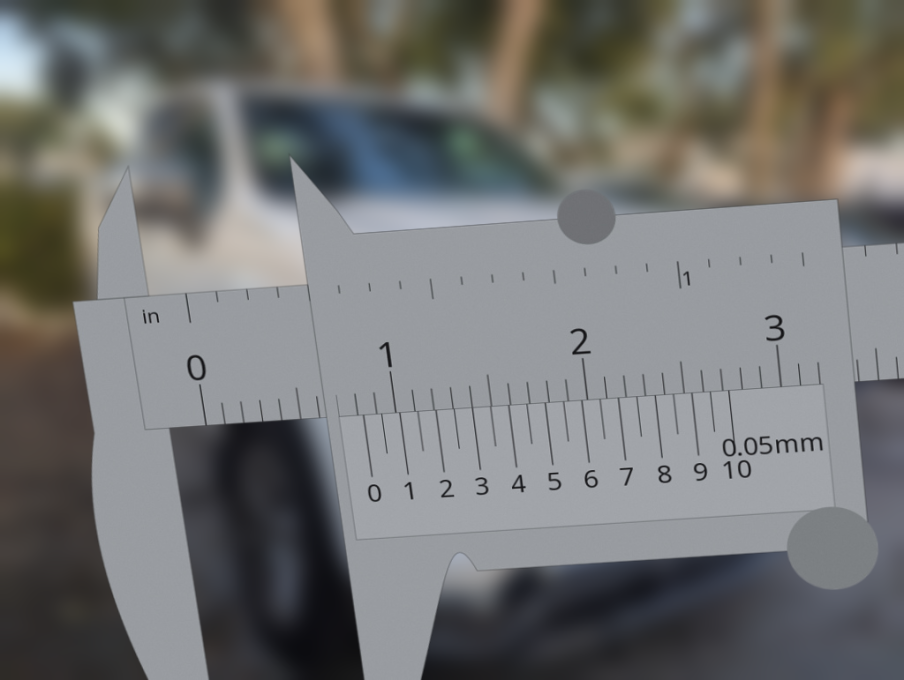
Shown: 8.3 mm
